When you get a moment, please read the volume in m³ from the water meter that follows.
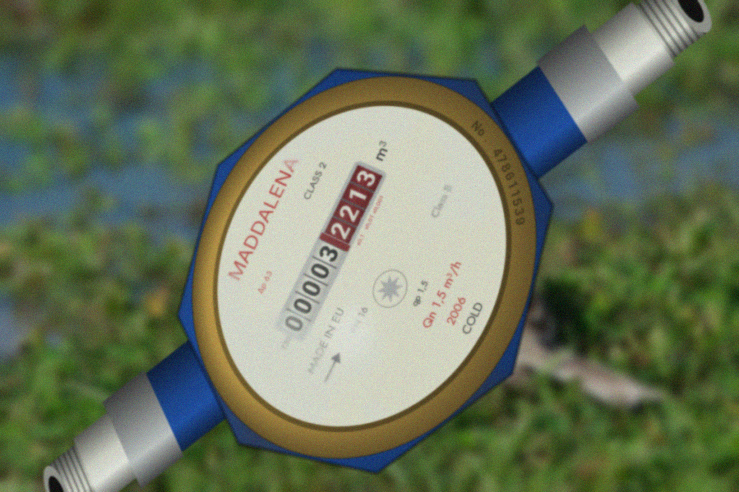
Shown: 3.2213 m³
